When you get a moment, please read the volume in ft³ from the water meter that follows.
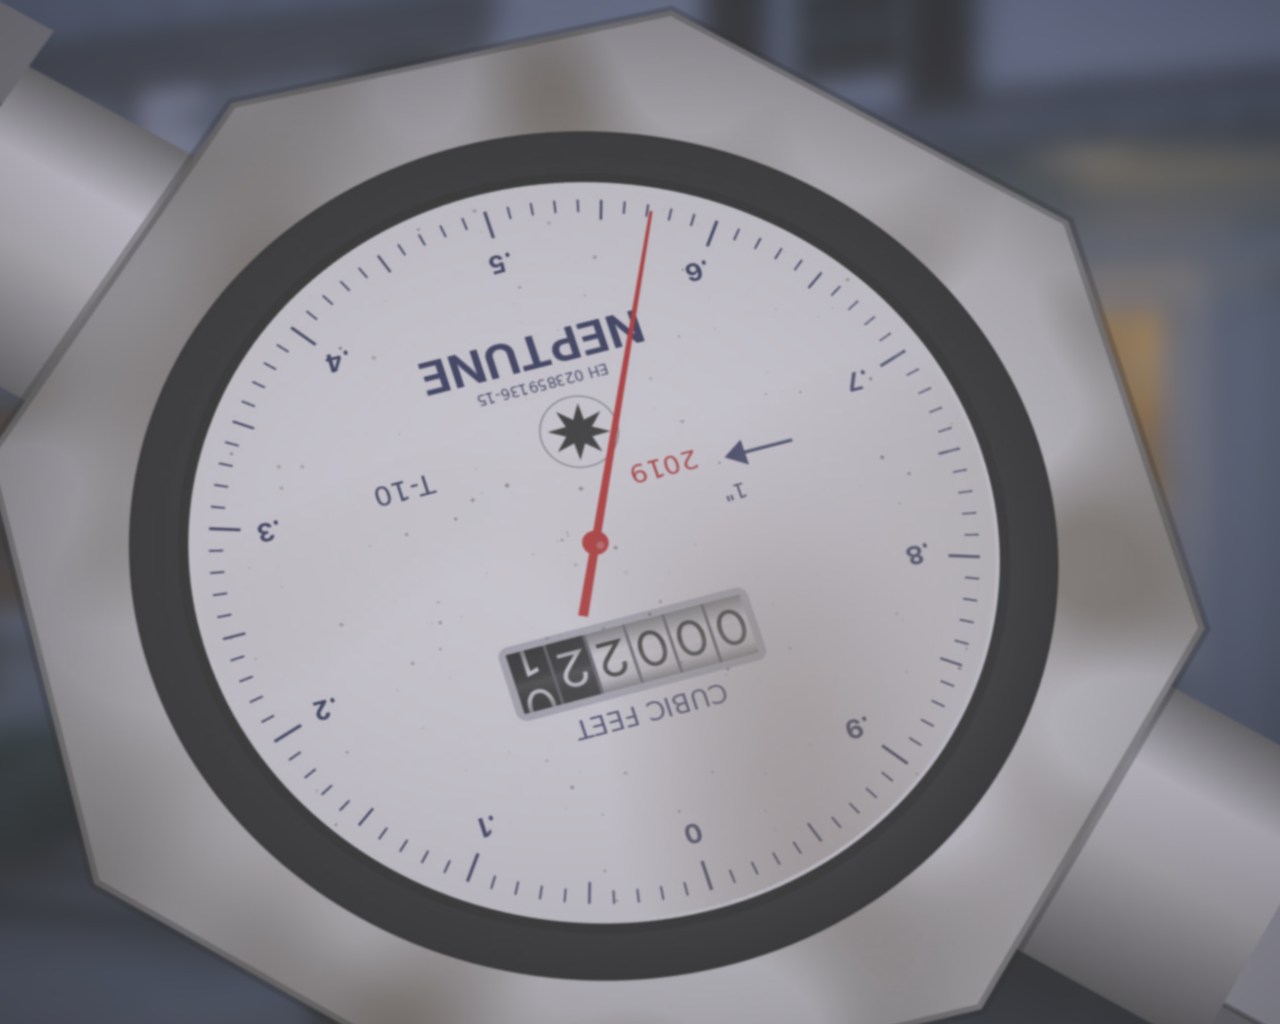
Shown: 220.57 ft³
